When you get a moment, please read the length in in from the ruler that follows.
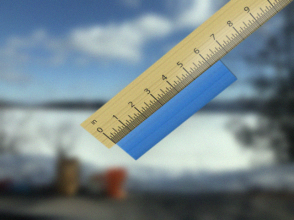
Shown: 6.5 in
